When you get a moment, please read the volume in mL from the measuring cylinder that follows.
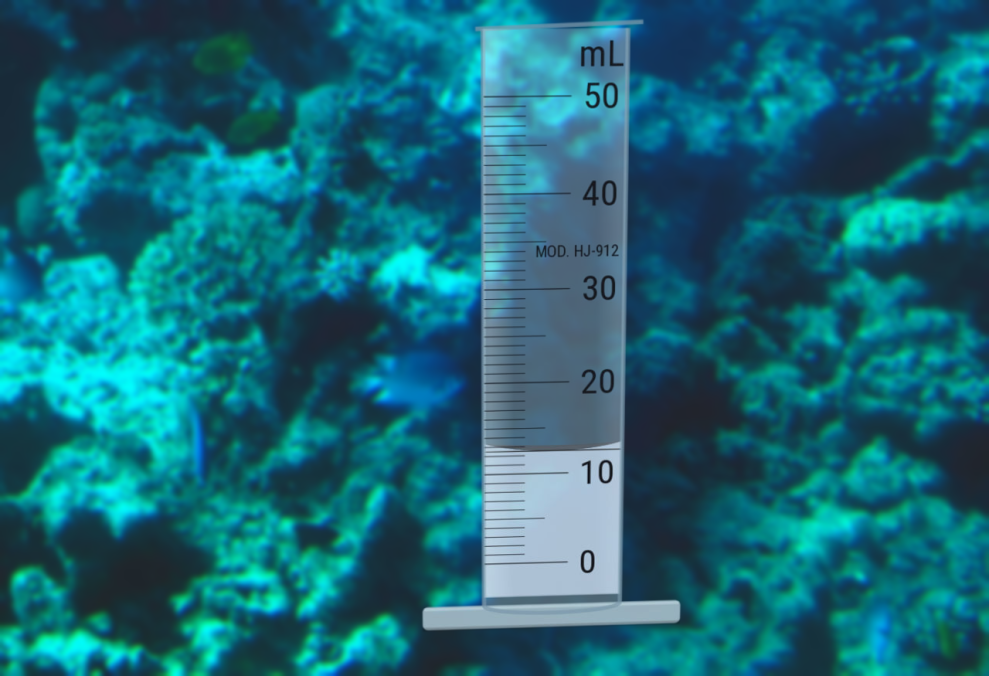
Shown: 12.5 mL
